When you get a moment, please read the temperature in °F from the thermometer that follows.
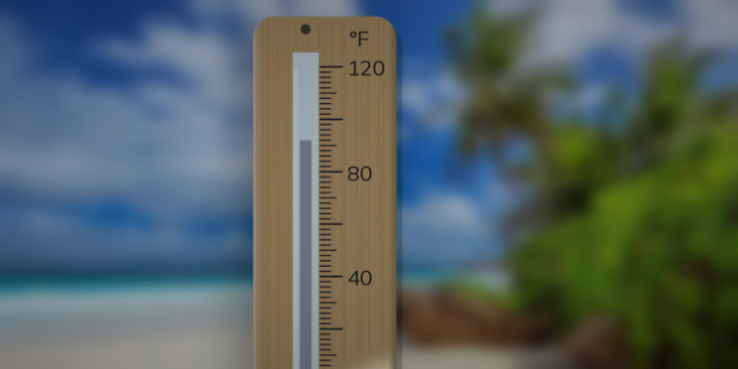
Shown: 92 °F
